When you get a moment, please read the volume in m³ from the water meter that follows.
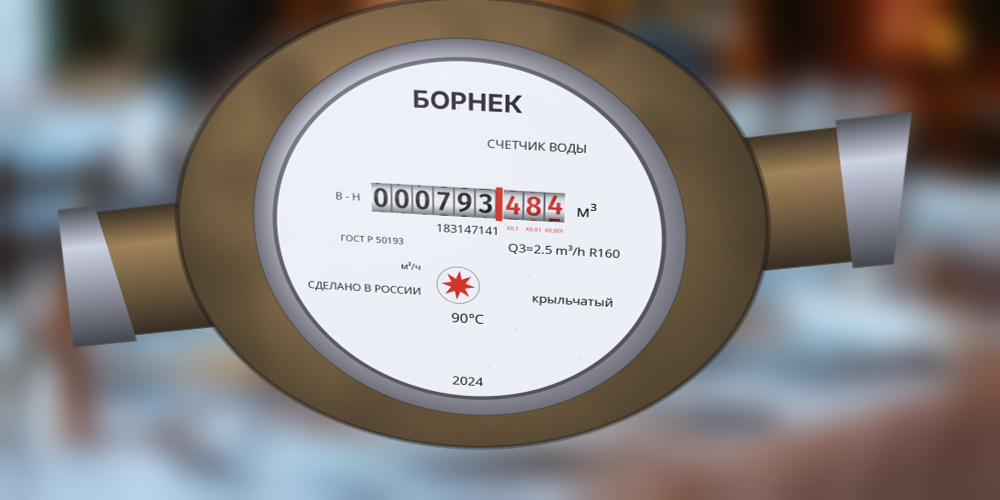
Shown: 793.484 m³
